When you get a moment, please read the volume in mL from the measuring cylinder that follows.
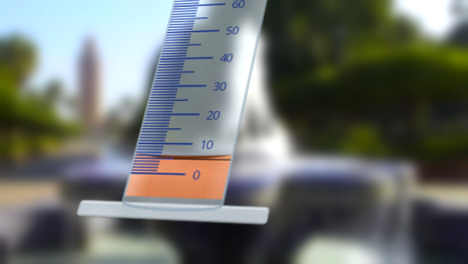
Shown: 5 mL
